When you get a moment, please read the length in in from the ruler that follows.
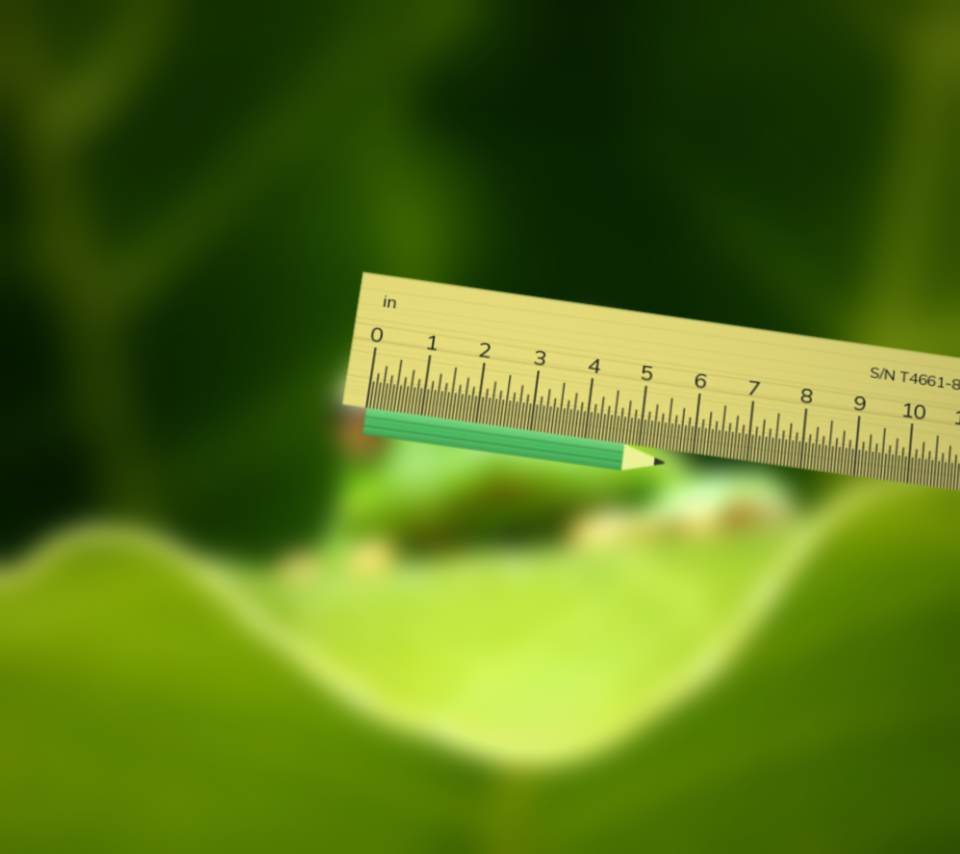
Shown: 5.5 in
